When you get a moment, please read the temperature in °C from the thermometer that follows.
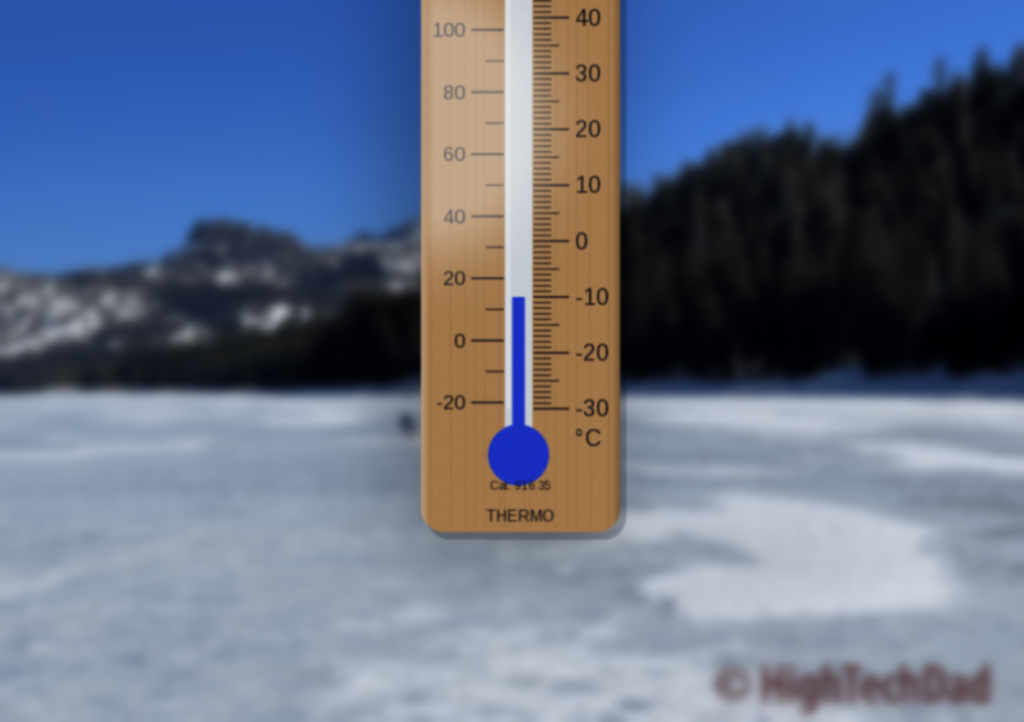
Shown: -10 °C
